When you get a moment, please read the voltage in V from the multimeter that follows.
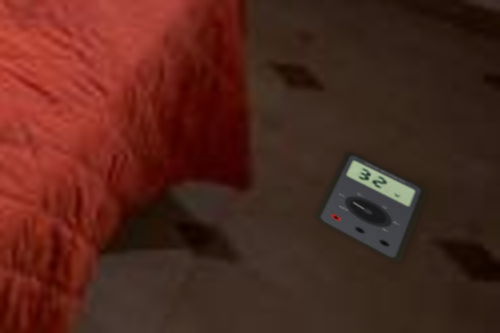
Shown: 32 V
